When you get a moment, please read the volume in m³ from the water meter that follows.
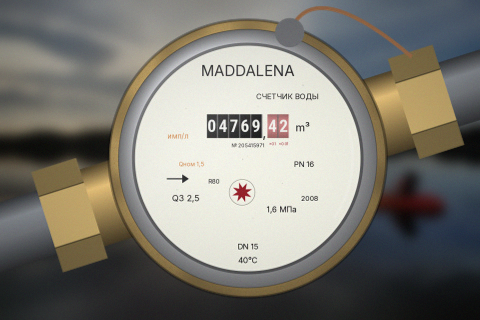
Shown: 4769.42 m³
